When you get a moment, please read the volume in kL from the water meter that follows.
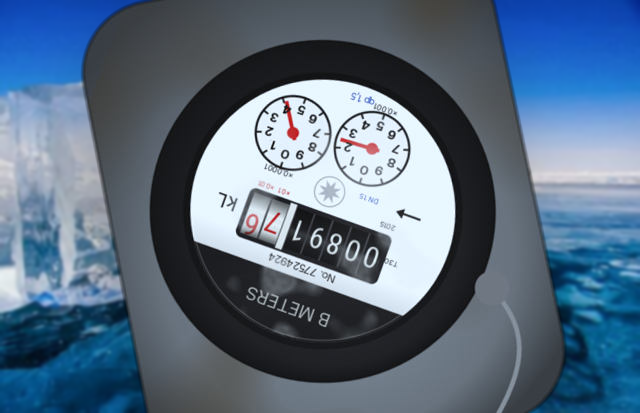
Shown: 891.7624 kL
